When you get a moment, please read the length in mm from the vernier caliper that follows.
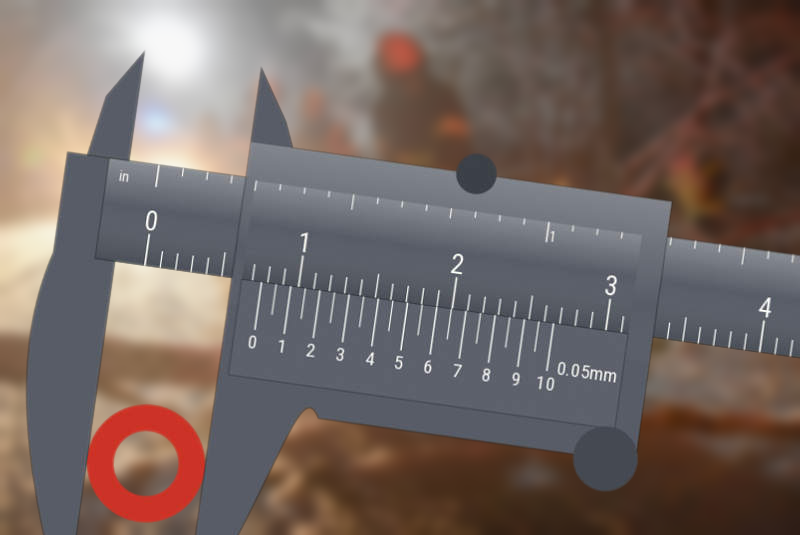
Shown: 7.6 mm
